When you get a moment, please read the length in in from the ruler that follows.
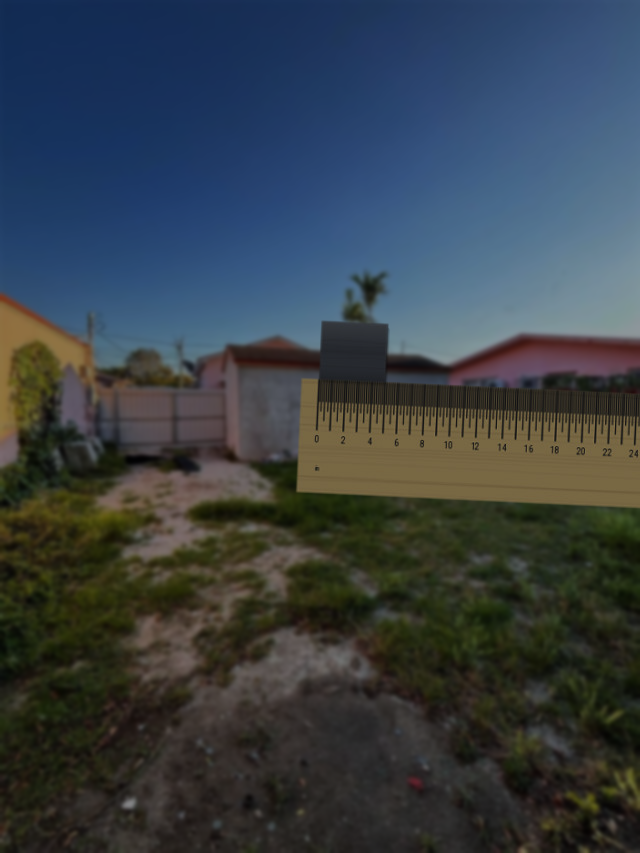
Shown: 5 in
